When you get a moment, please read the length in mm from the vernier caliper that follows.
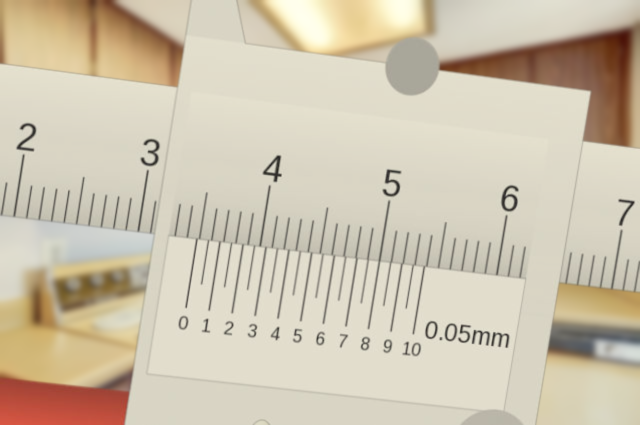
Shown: 34.8 mm
